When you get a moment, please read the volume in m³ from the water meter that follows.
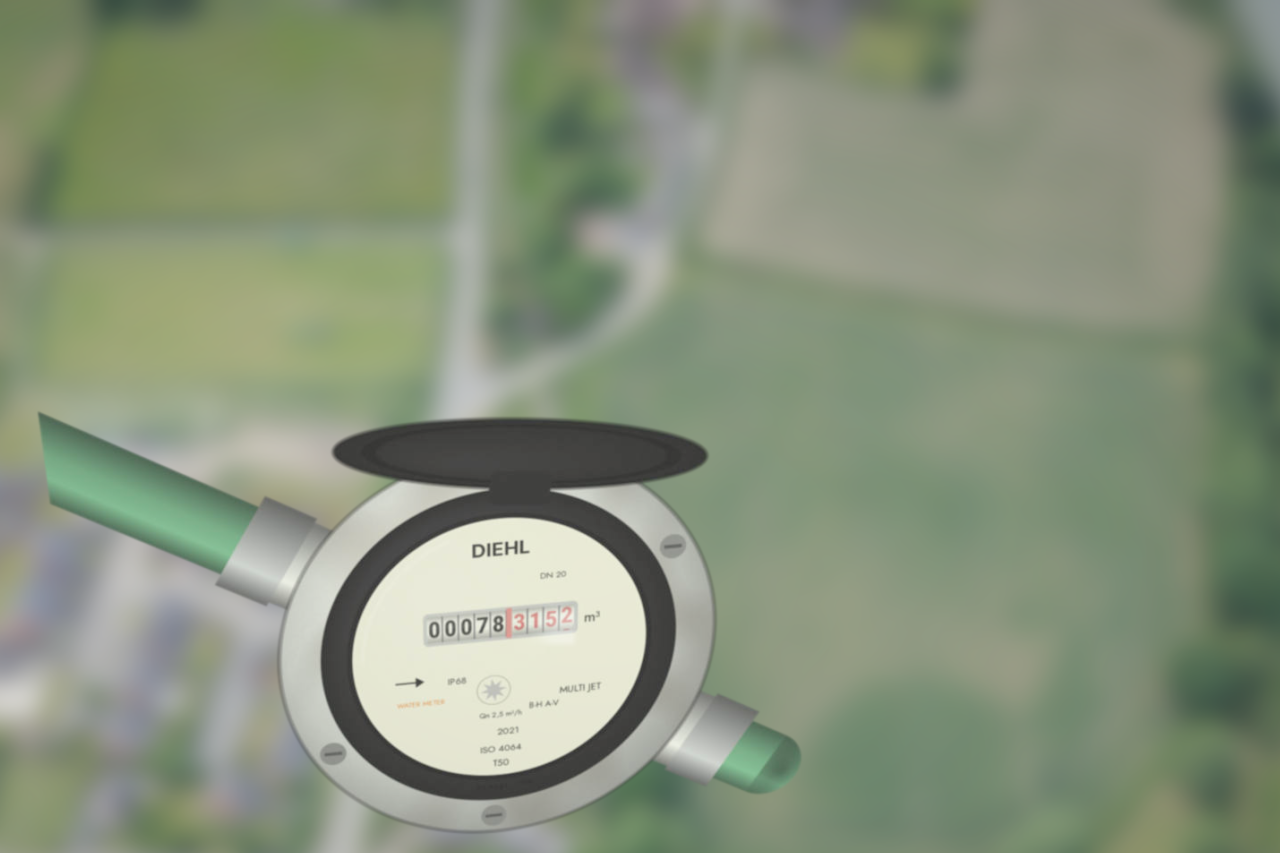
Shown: 78.3152 m³
